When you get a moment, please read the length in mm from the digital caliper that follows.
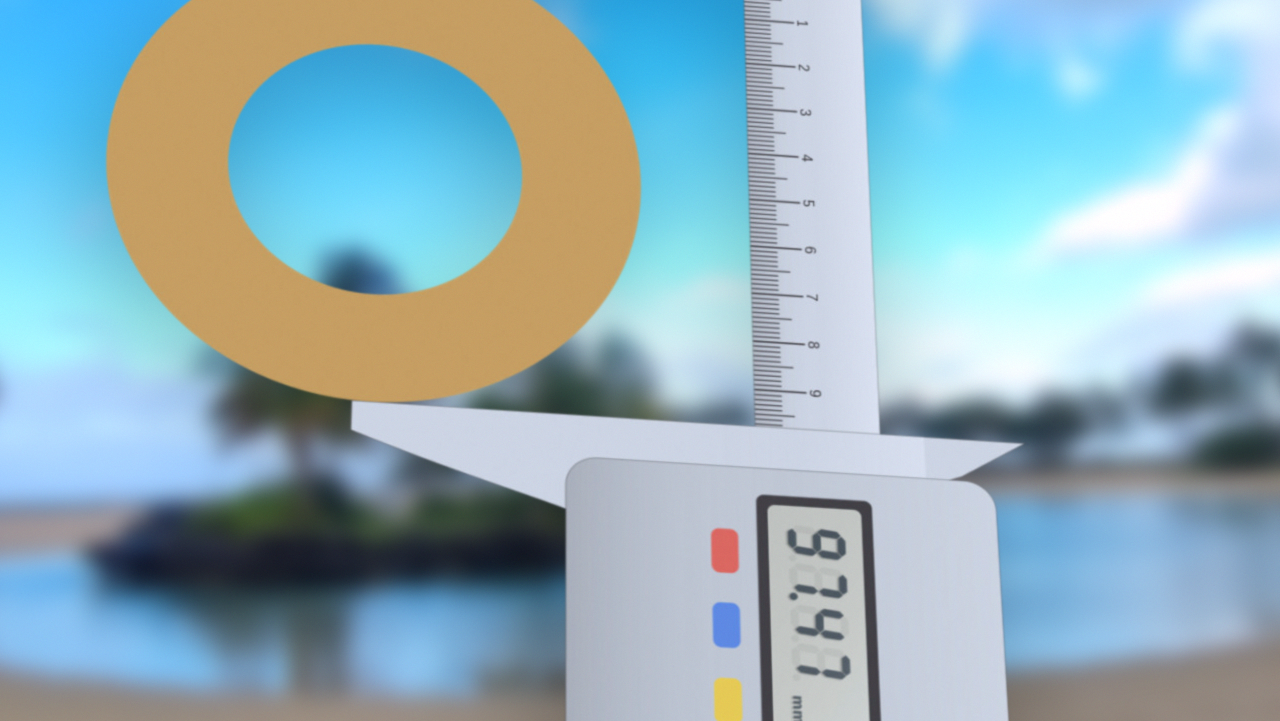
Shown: 97.47 mm
